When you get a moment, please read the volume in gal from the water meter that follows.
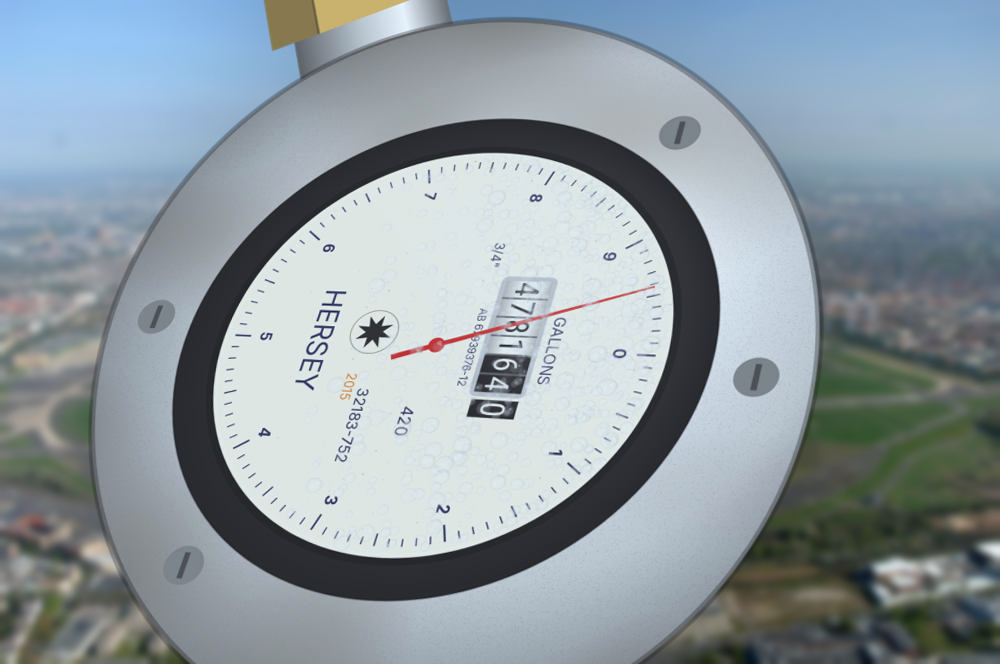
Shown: 4781639.4 gal
